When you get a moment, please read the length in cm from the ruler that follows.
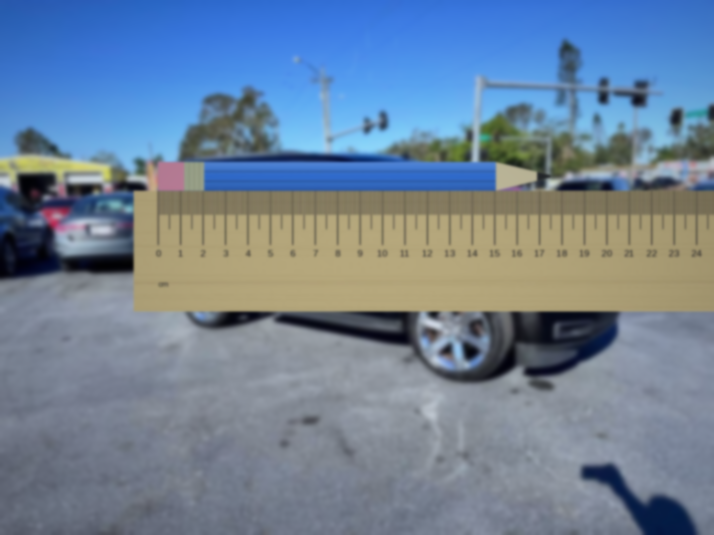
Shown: 17.5 cm
